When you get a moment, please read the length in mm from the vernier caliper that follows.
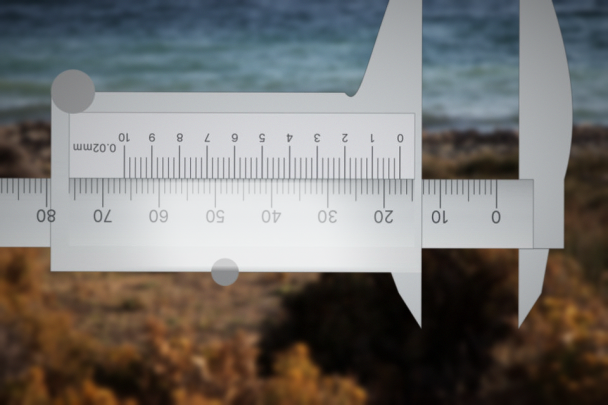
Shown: 17.2 mm
